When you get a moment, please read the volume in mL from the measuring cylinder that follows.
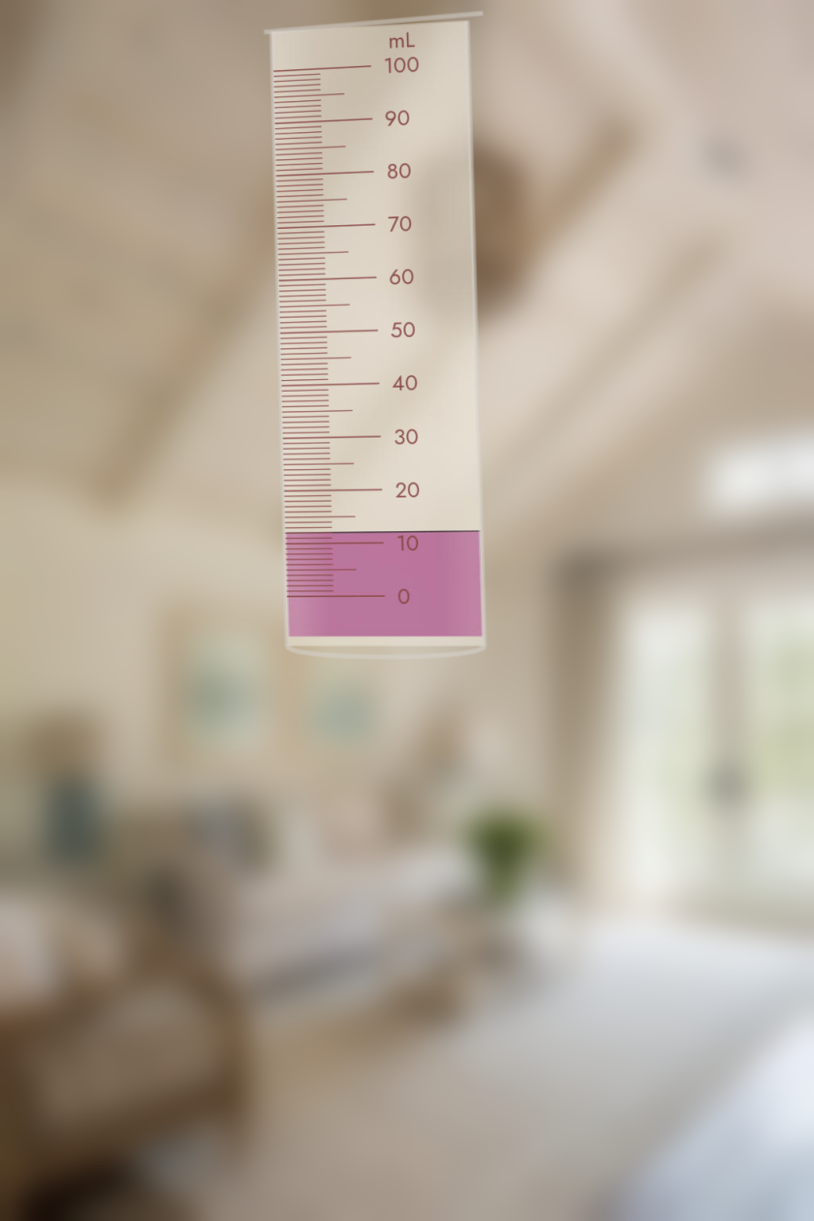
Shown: 12 mL
